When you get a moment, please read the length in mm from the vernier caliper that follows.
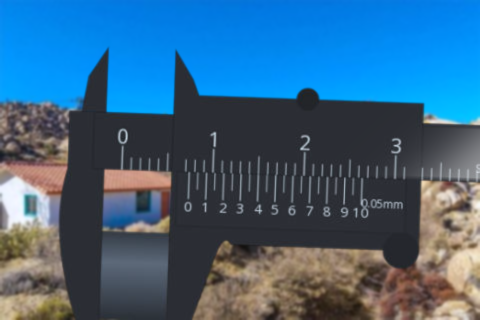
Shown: 7.4 mm
